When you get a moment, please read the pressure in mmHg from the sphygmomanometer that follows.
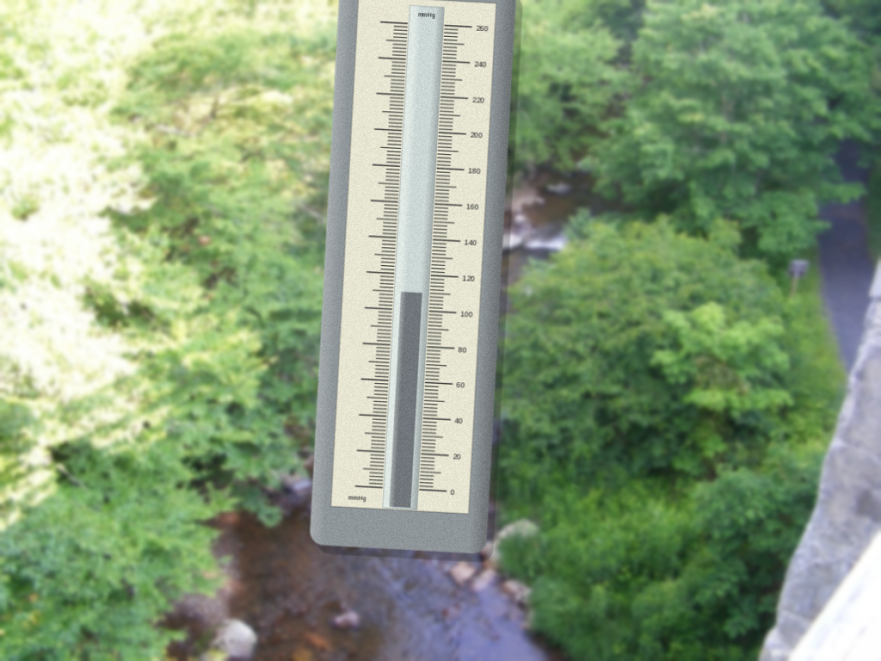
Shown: 110 mmHg
